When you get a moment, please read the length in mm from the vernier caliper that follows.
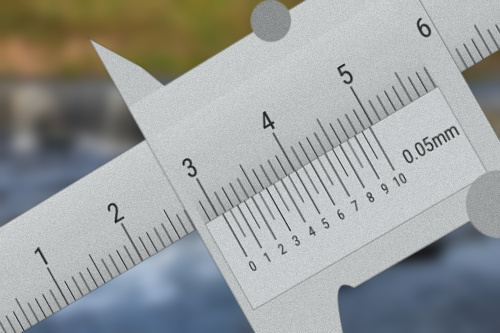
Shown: 30.6 mm
